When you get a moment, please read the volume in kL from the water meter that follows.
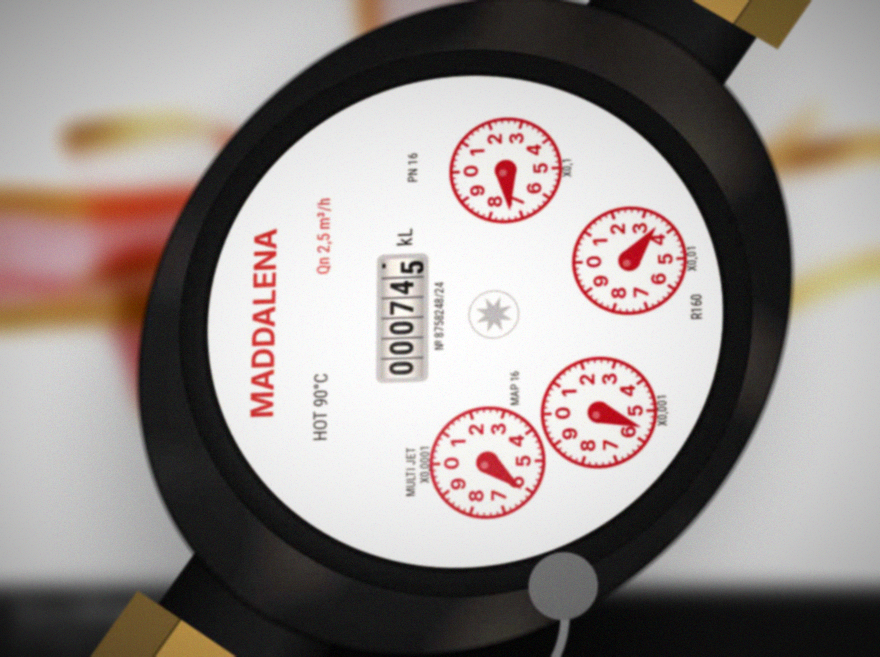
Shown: 744.7356 kL
